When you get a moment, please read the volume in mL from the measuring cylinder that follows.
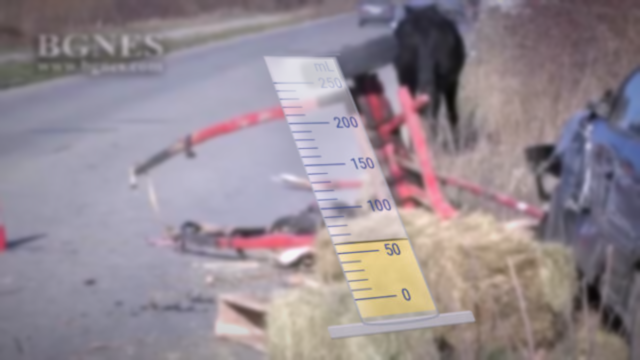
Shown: 60 mL
